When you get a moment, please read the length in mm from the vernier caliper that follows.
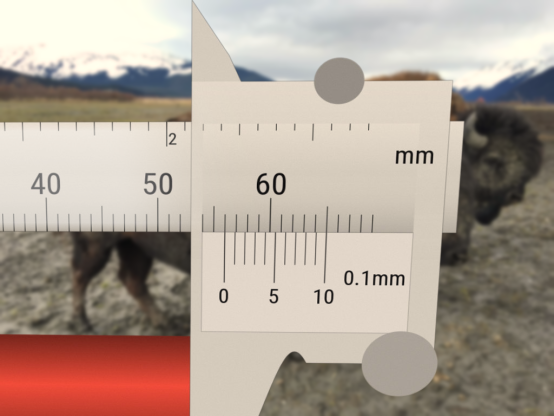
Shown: 56.0 mm
